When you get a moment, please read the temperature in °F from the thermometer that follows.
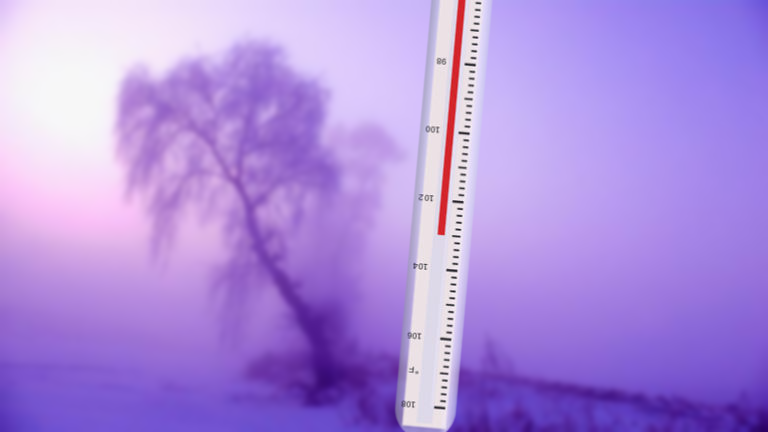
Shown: 103 °F
